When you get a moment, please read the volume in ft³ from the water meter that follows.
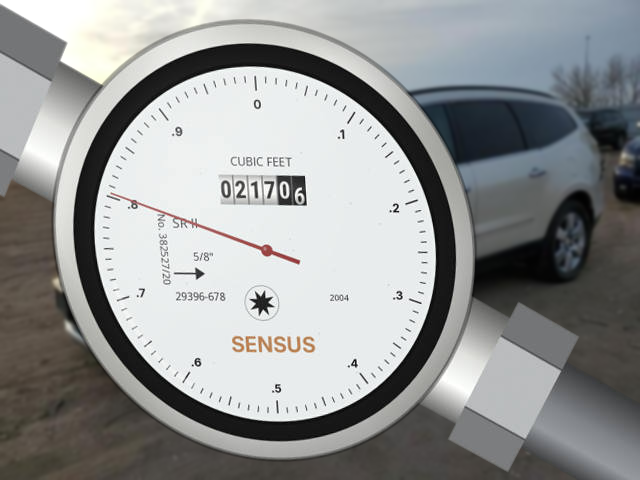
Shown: 21705.80 ft³
